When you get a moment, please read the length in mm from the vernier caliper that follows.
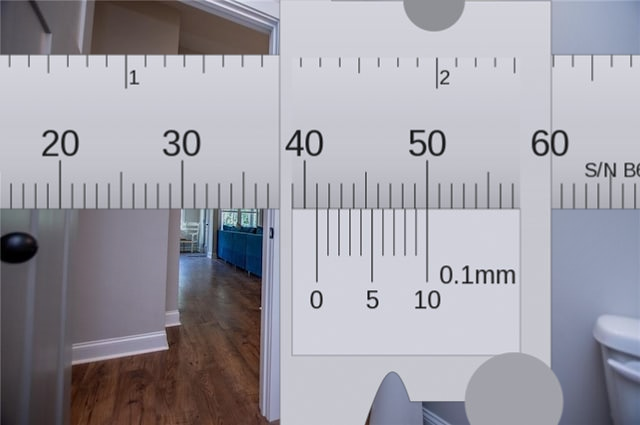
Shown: 41.0 mm
